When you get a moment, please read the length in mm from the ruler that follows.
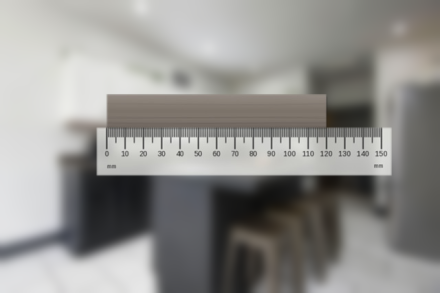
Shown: 120 mm
